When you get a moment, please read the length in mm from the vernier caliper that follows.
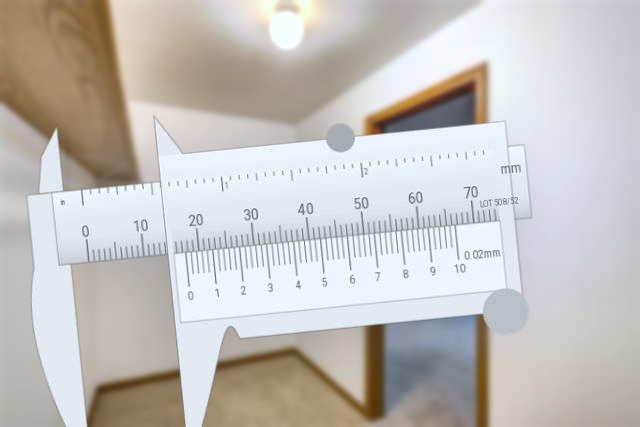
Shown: 17.6 mm
